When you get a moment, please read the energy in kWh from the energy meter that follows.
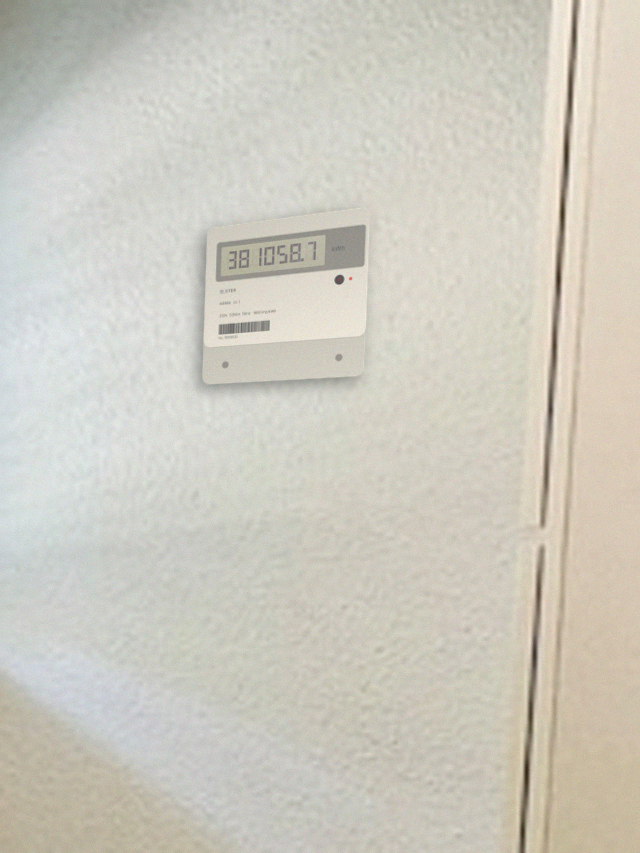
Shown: 381058.7 kWh
